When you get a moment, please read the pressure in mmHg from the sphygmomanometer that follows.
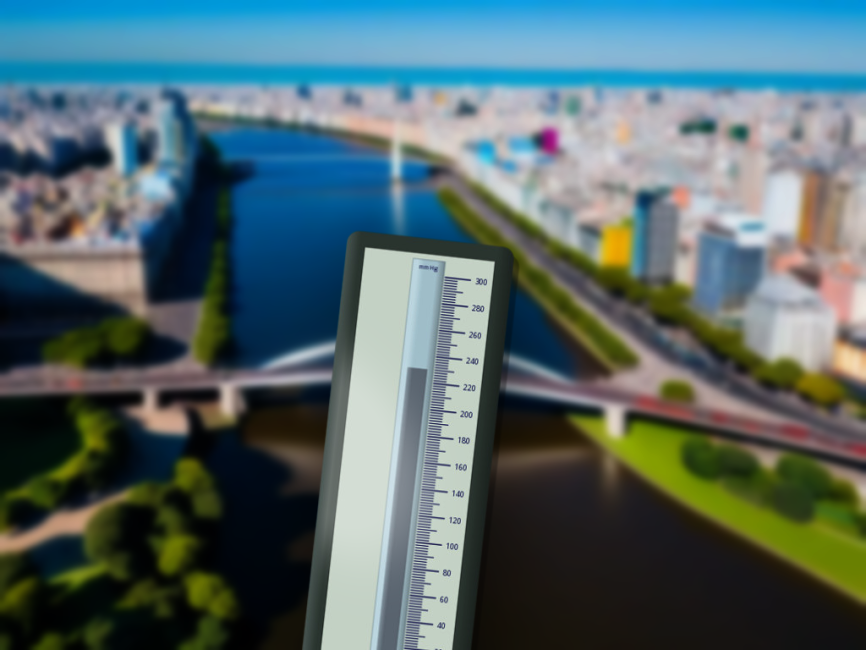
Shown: 230 mmHg
